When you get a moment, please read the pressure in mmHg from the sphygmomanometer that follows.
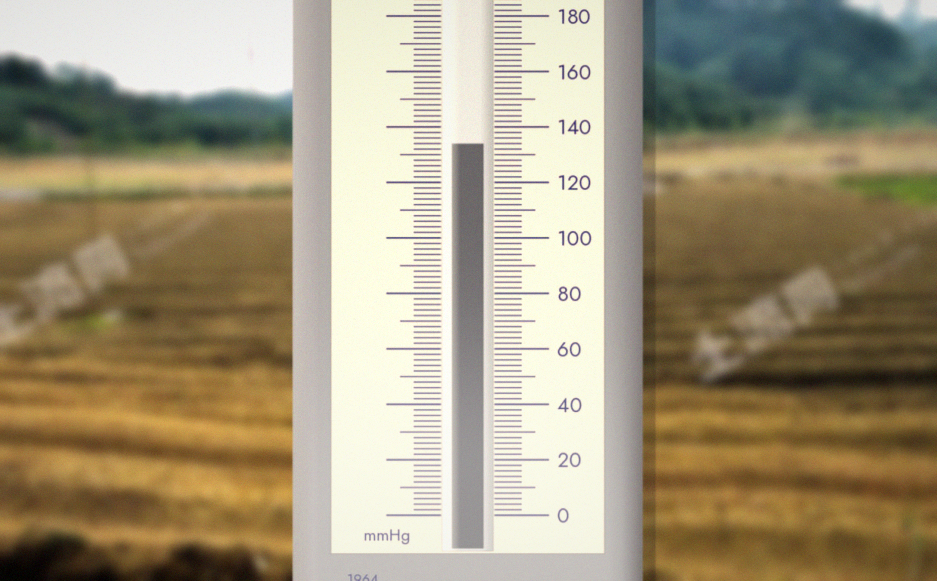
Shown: 134 mmHg
